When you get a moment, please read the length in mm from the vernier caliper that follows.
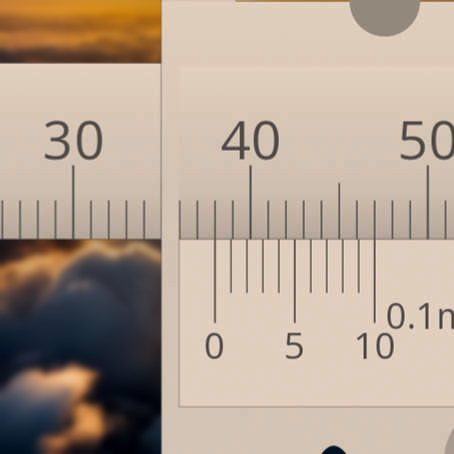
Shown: 38.0 mm
